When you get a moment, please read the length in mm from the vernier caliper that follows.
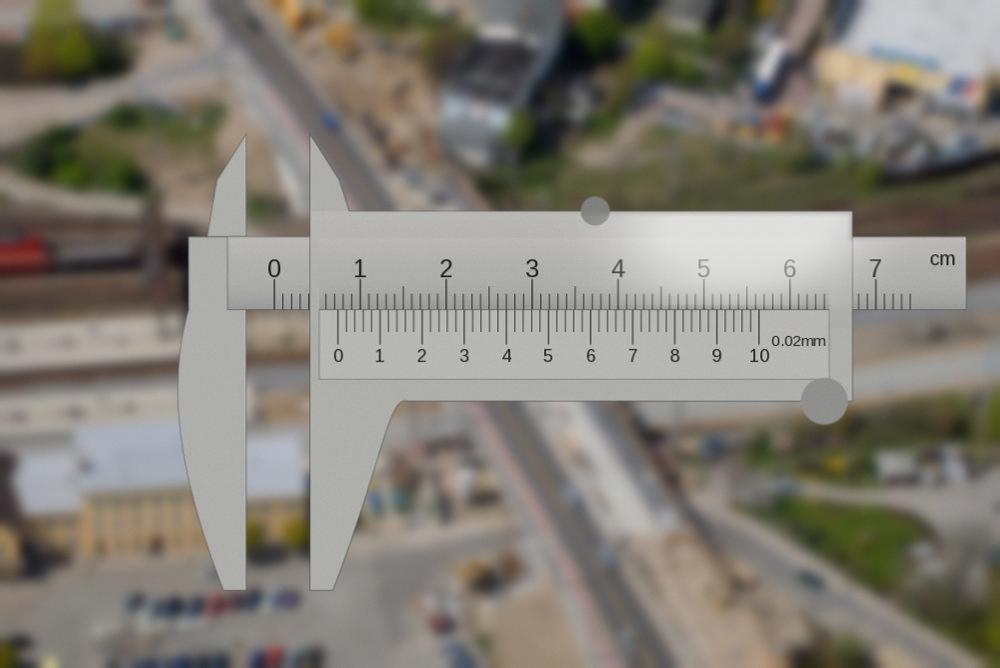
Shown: 7.4 mm
